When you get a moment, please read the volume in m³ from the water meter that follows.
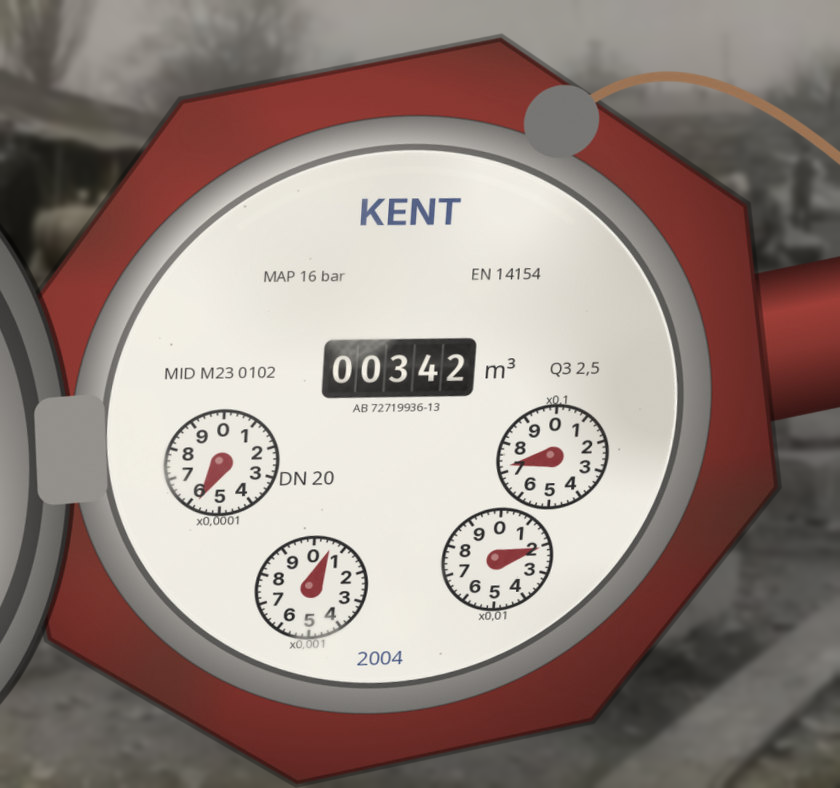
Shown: 342.7205 m³
